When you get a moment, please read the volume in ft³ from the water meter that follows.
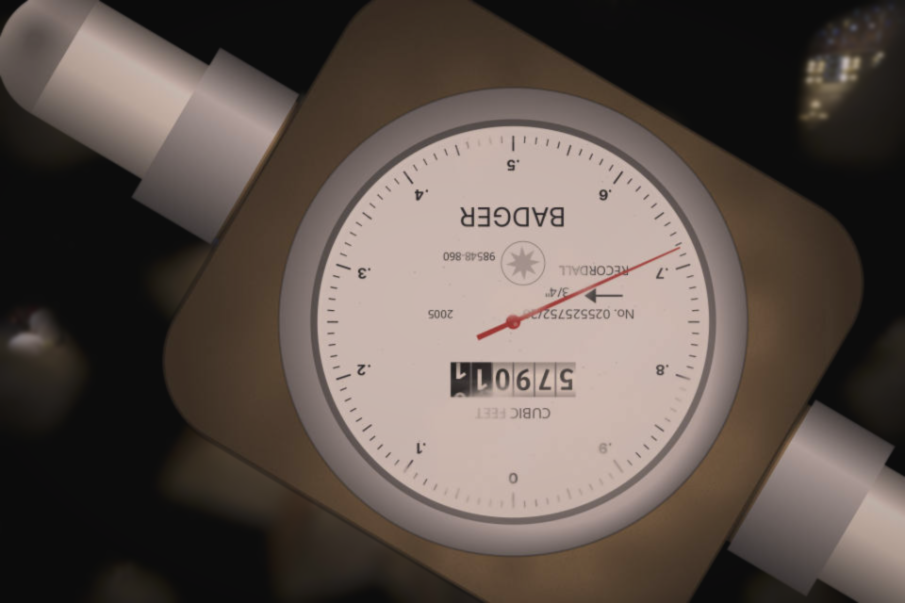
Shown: 579010.68 ft³
